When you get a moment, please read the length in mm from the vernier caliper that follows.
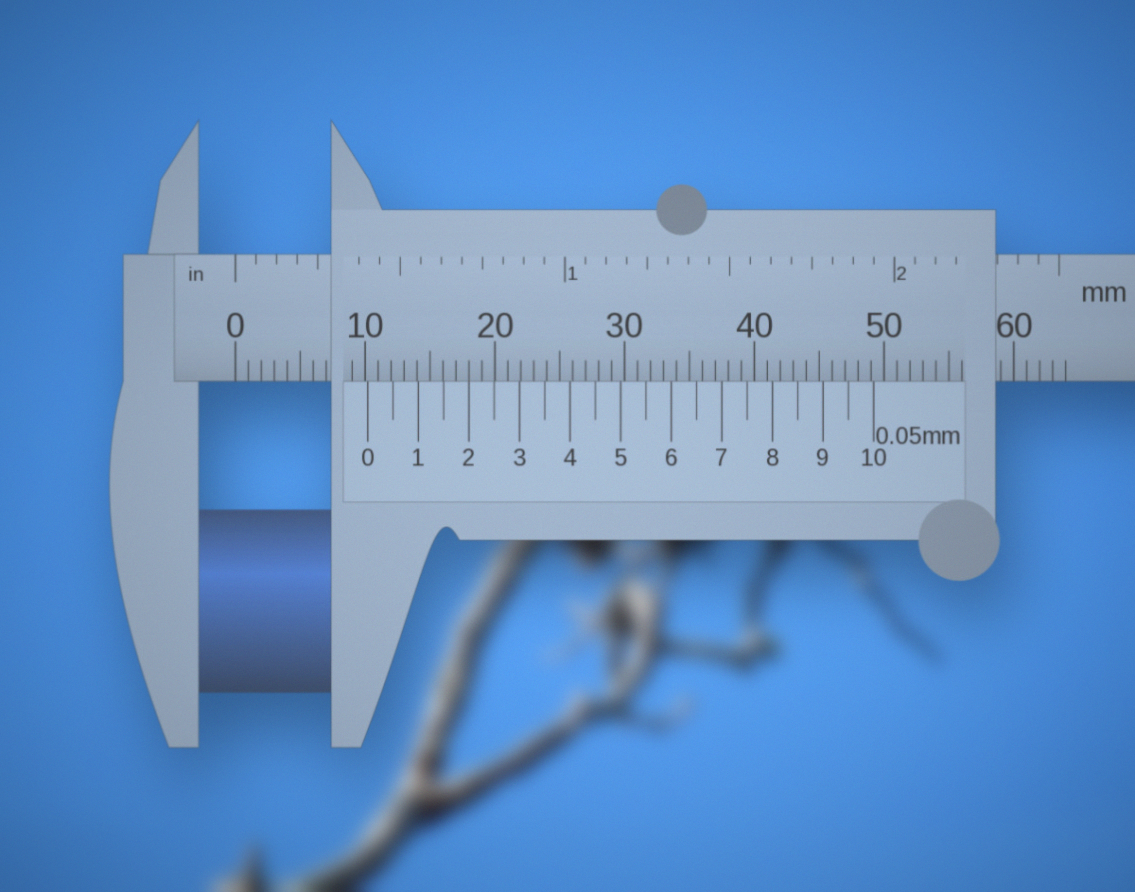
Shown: 10.2 mm
